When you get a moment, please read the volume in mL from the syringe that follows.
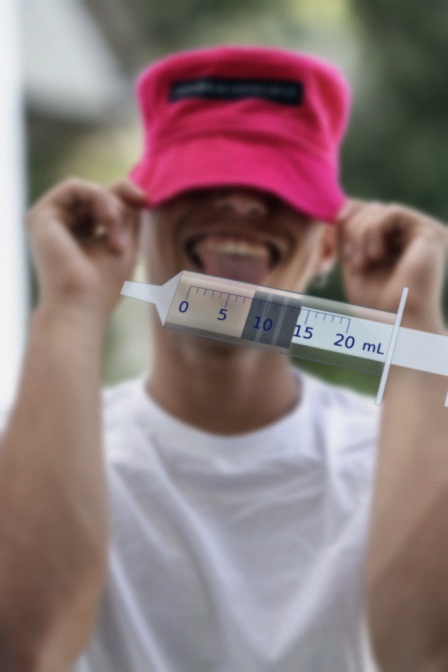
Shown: 8 mL
